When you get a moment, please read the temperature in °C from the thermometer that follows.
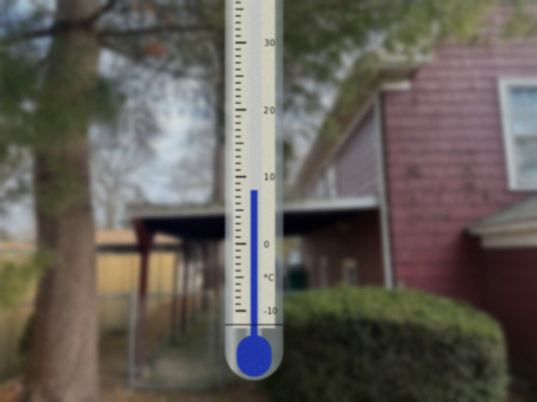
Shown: 8 °C
